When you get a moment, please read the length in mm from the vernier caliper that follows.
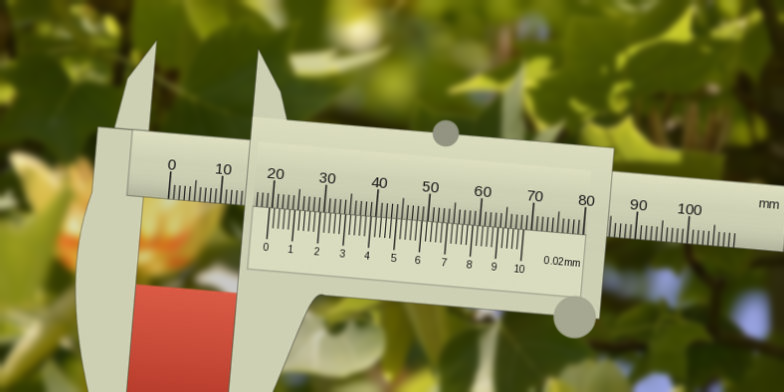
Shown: 19.5 mm
